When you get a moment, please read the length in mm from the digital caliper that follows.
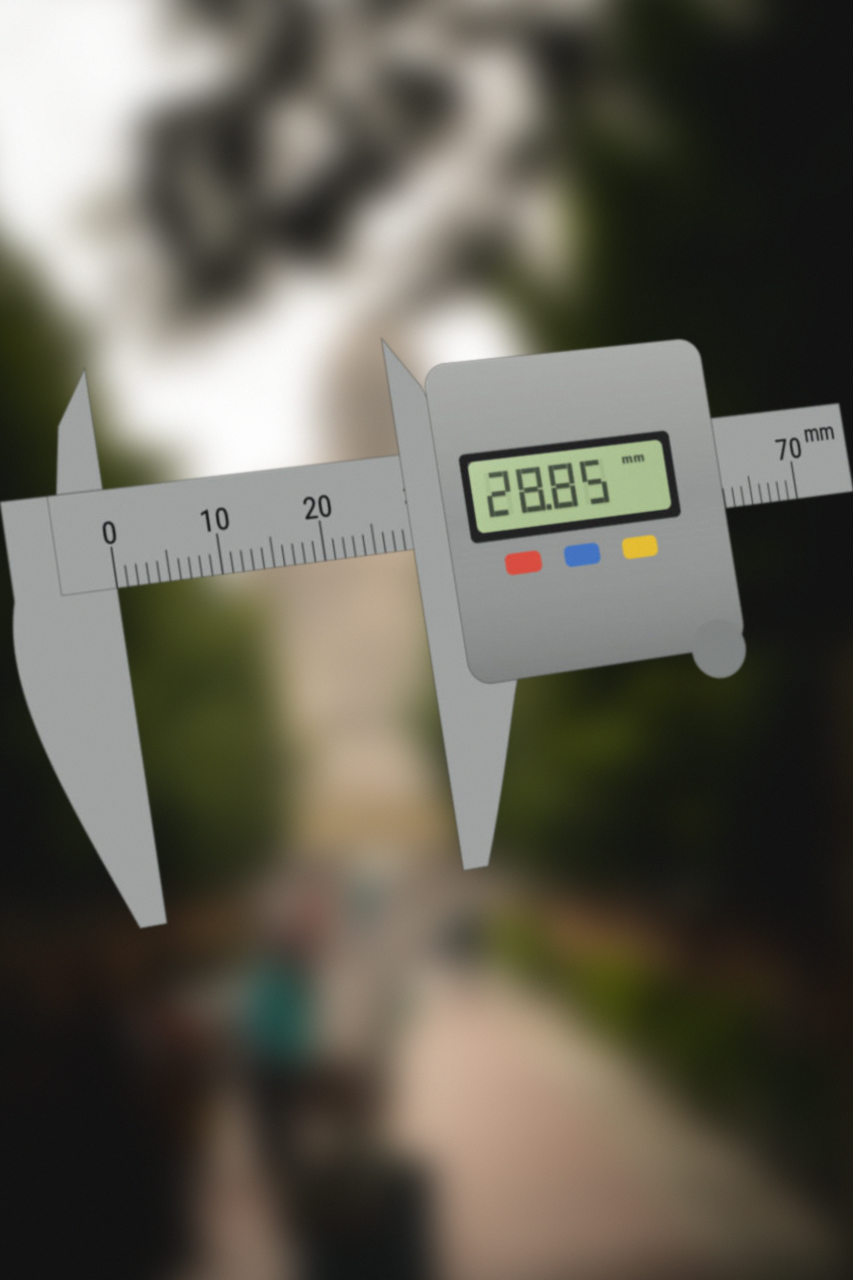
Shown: 28.85 mm
